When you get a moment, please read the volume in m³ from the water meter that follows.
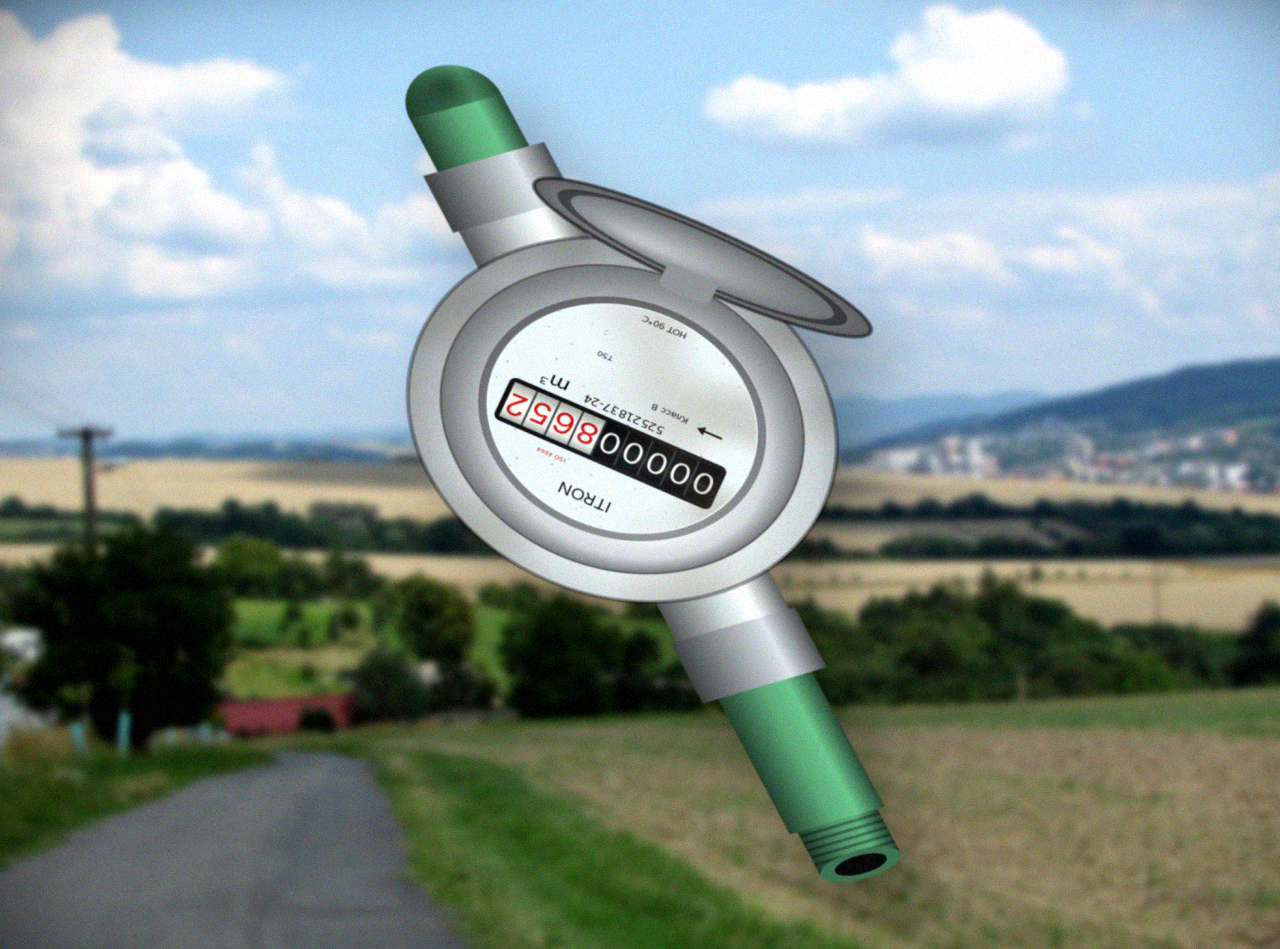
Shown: 0.8652 m³
